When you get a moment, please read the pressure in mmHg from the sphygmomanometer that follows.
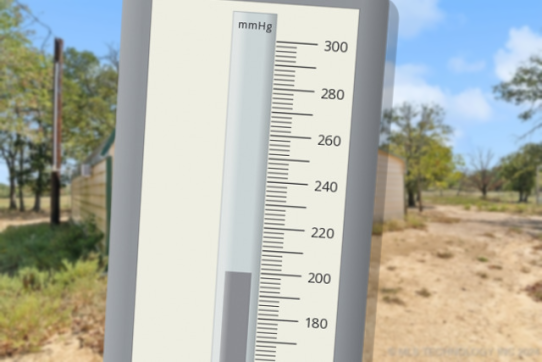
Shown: 200 mmHg
